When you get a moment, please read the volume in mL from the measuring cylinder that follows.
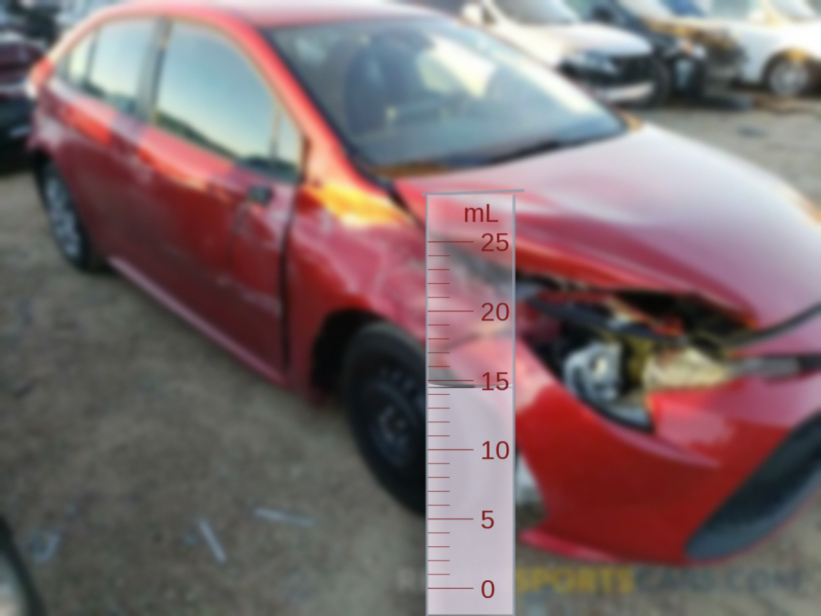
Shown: 14.5 mL
